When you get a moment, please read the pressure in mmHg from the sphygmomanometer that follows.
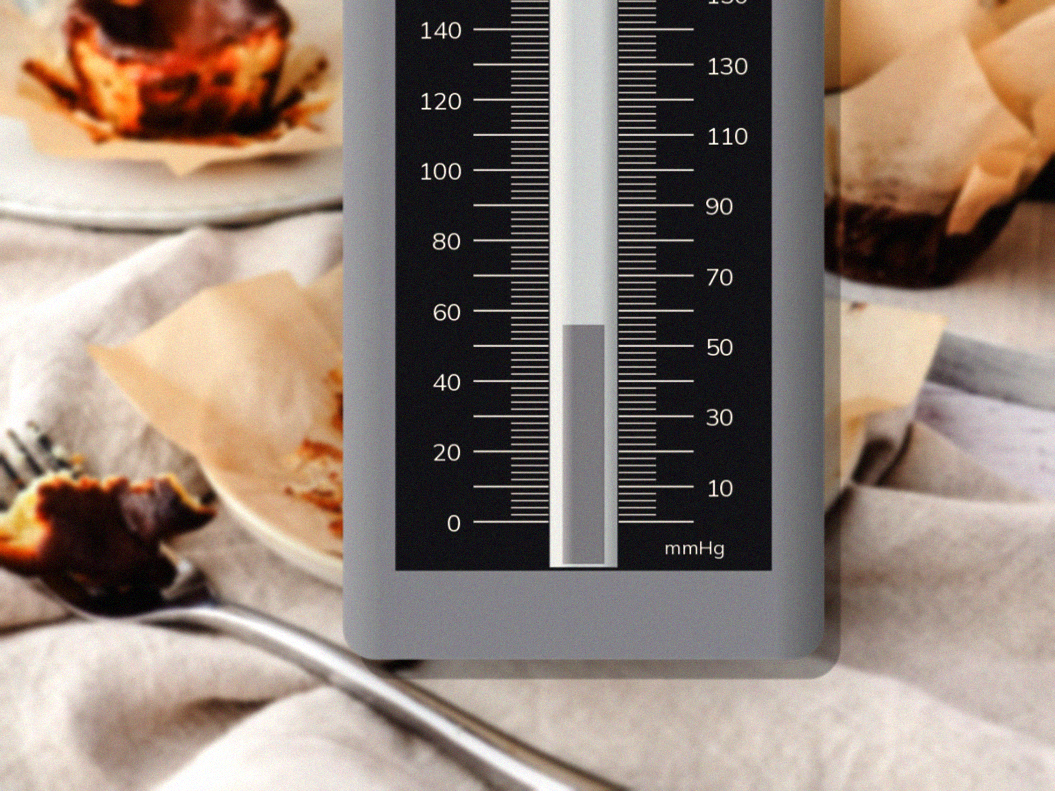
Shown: 56 mmHg
